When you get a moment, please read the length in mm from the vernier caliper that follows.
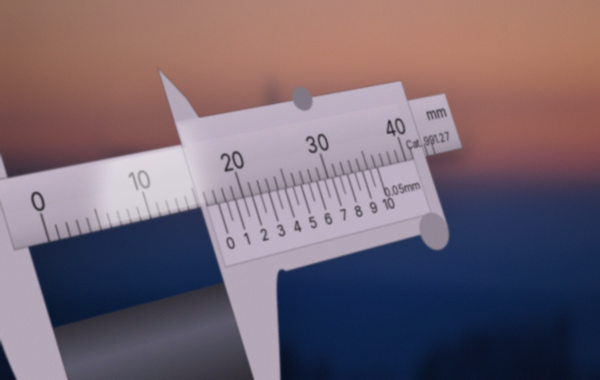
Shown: 17.2 mm
